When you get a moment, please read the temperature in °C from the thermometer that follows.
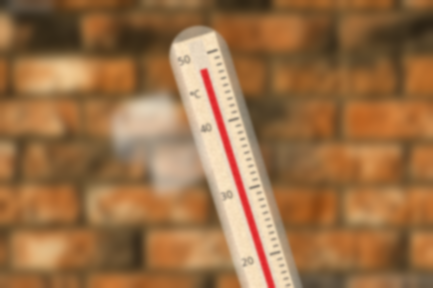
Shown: 48 °C
